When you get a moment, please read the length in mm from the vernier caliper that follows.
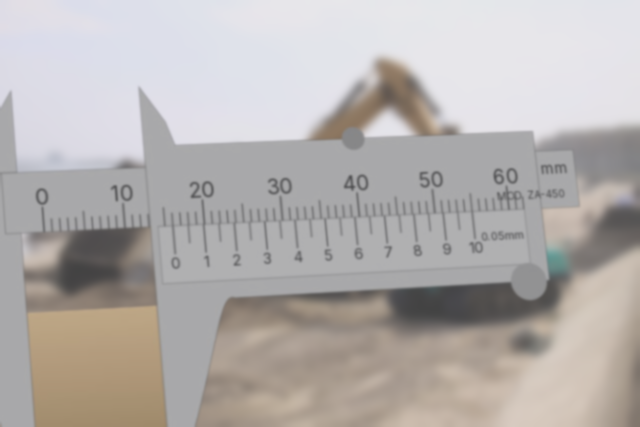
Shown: 16.0 mm
